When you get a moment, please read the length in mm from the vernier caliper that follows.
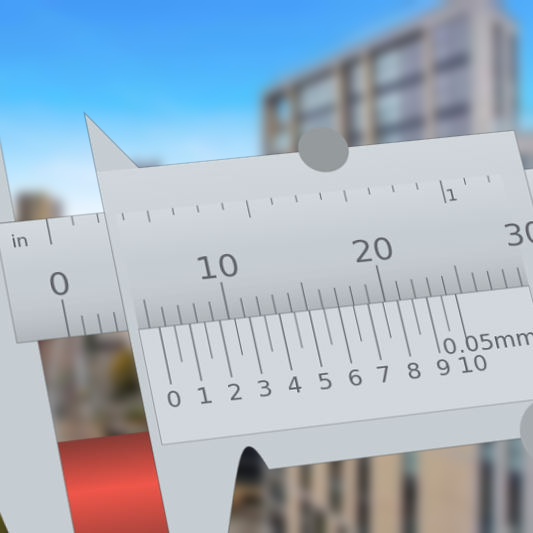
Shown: 5.6 mm
